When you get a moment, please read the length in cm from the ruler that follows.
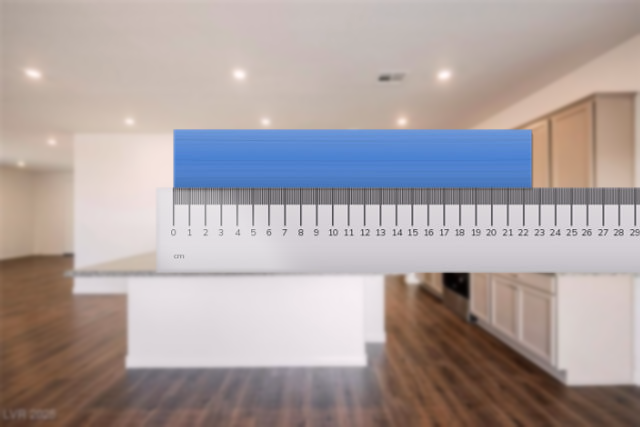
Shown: 22.5 cm
